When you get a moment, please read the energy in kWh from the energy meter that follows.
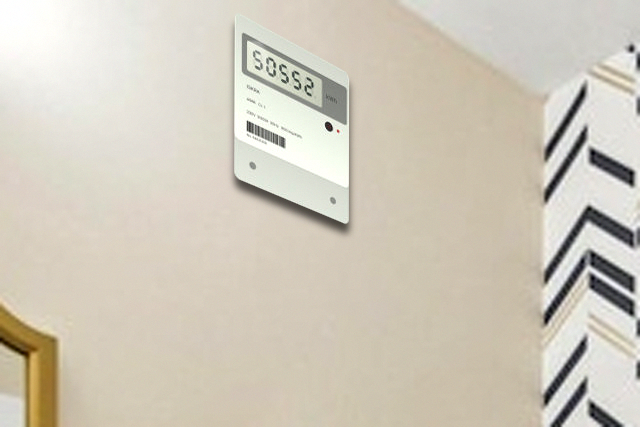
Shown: 50552 kWh
